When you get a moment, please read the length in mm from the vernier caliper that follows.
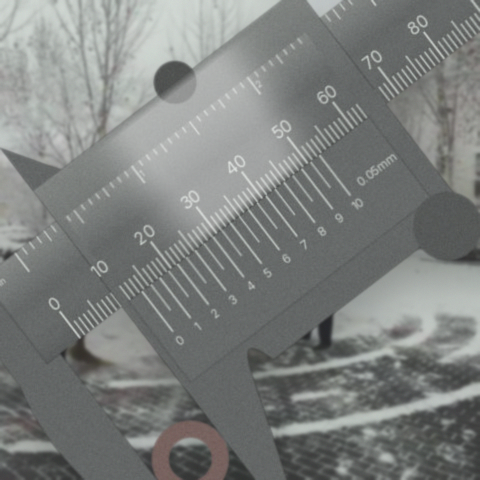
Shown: 13.5 mm
